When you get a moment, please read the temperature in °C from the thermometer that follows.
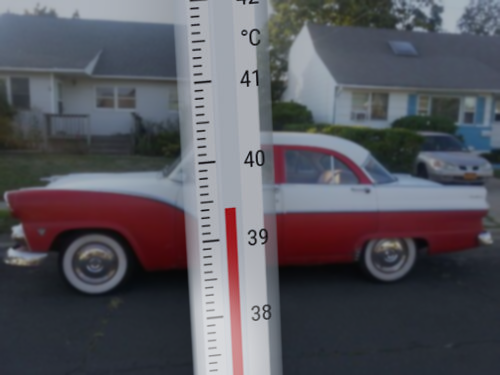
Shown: 39.4 °C
